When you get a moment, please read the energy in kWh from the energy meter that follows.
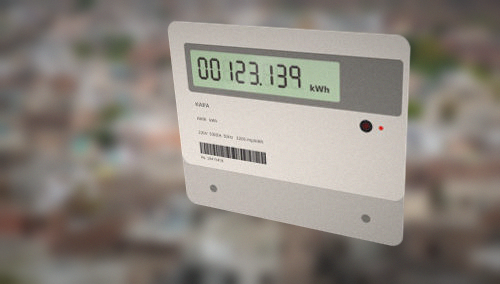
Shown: 123.139 kWh
